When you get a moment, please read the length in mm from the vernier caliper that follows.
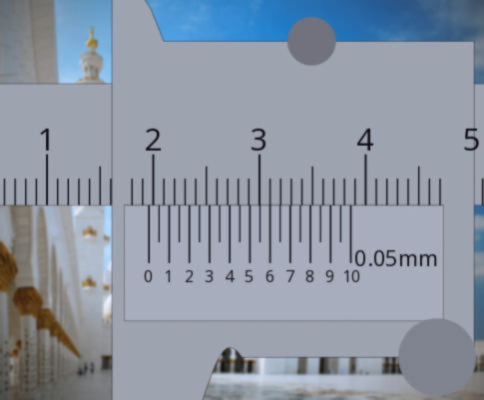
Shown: 19.6 mm
